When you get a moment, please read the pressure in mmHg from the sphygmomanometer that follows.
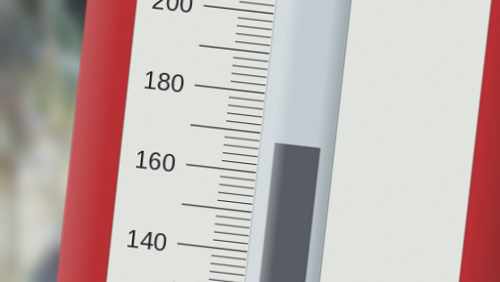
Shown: 168 mmHg
